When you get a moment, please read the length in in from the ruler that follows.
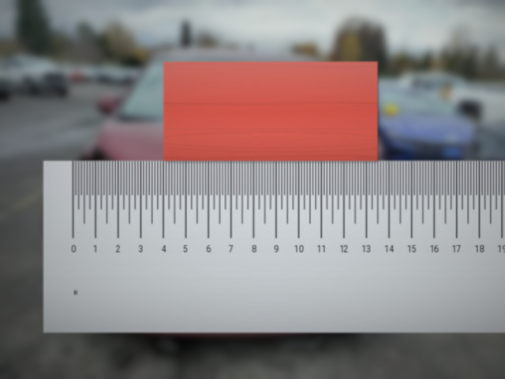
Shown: 9.5 in
